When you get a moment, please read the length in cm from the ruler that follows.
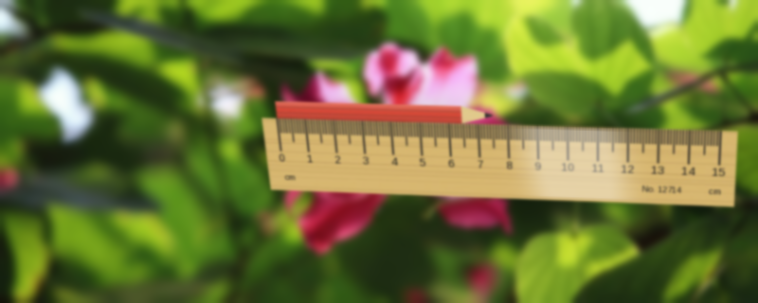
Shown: 7.5 cm
